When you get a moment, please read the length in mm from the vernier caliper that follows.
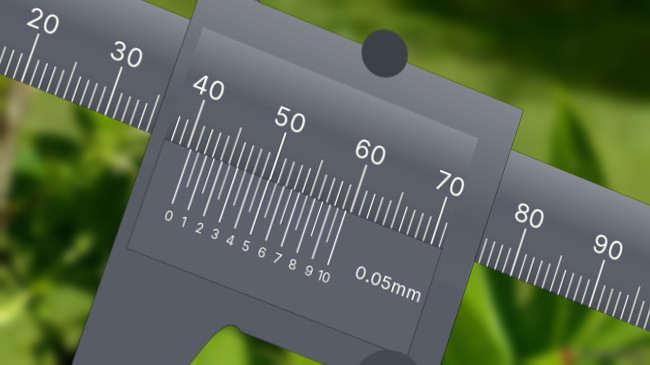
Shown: 40.4 mm
